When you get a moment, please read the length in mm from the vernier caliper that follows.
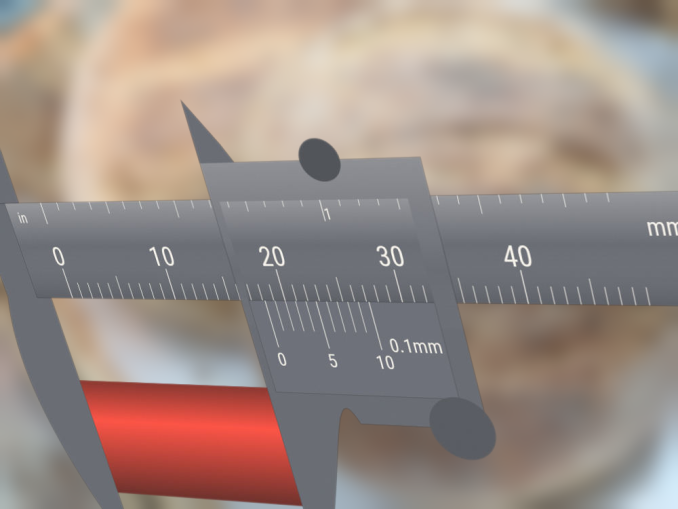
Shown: 18.2 mm
